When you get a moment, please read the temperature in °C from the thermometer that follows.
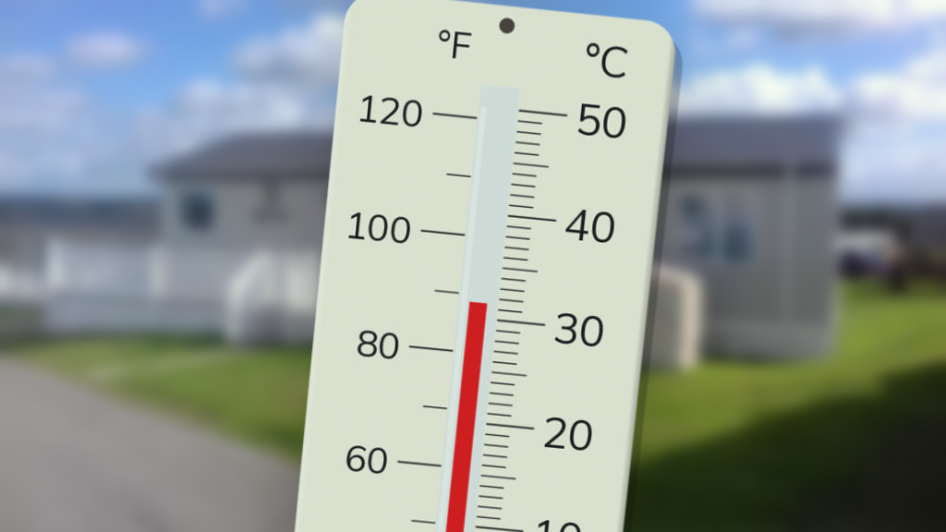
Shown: 31.5 °C
